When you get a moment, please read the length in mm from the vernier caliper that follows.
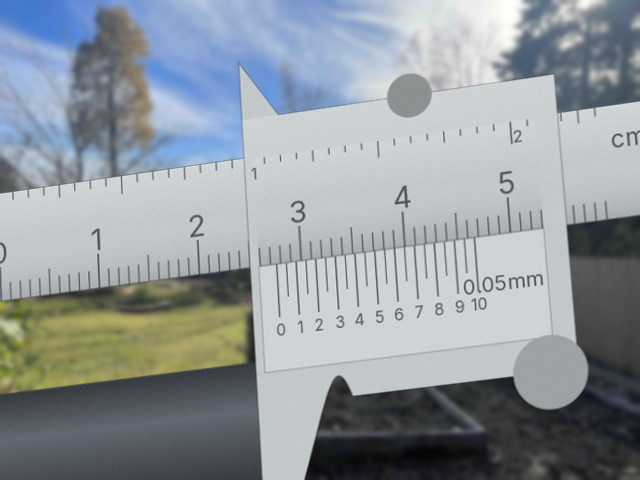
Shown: 27.6 mm
